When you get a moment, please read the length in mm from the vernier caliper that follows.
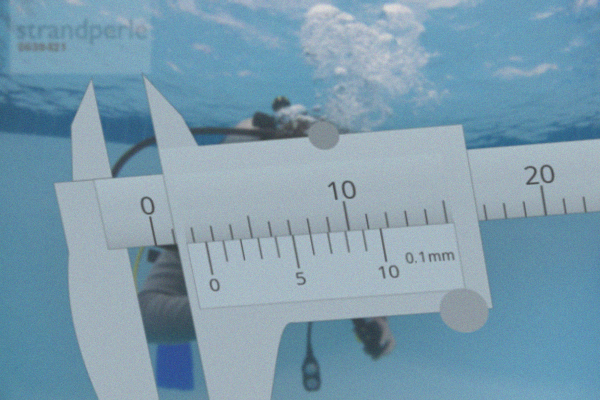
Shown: 2.6 mm
